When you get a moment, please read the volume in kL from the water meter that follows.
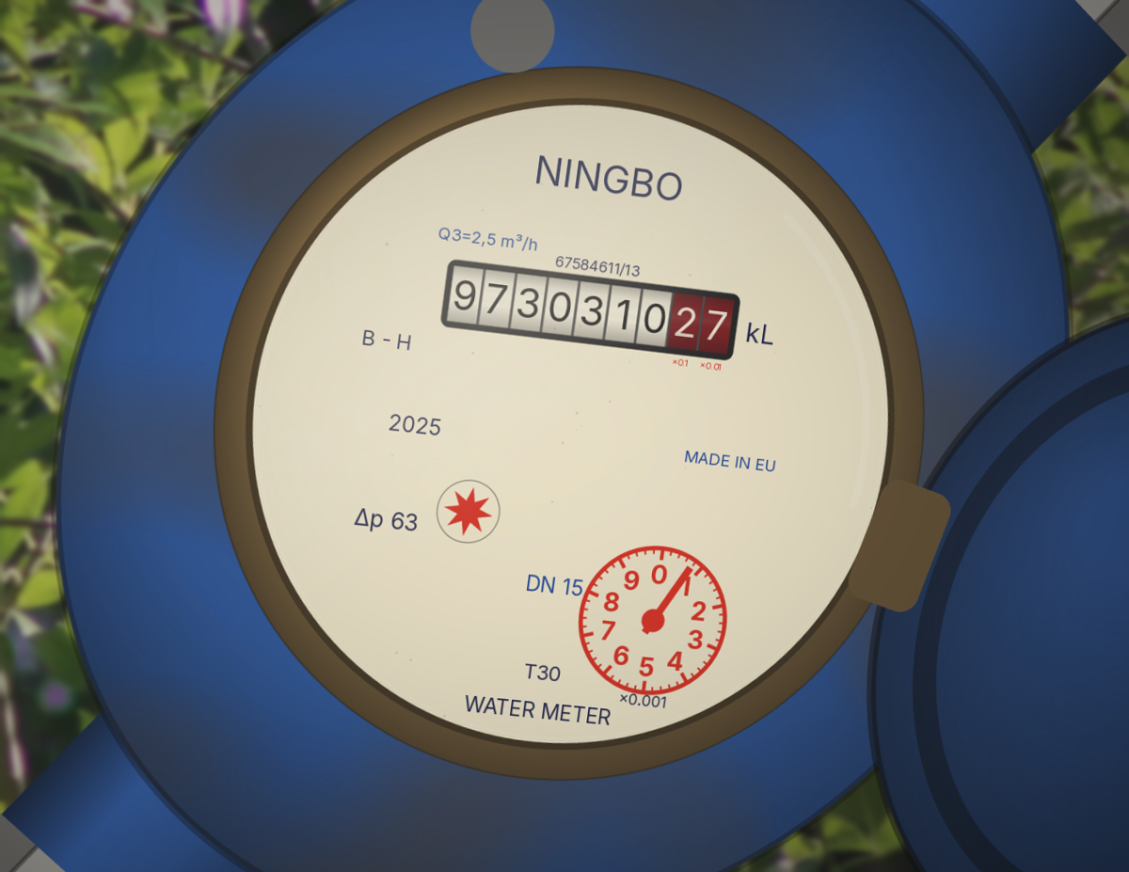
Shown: 9730310.270 kL
